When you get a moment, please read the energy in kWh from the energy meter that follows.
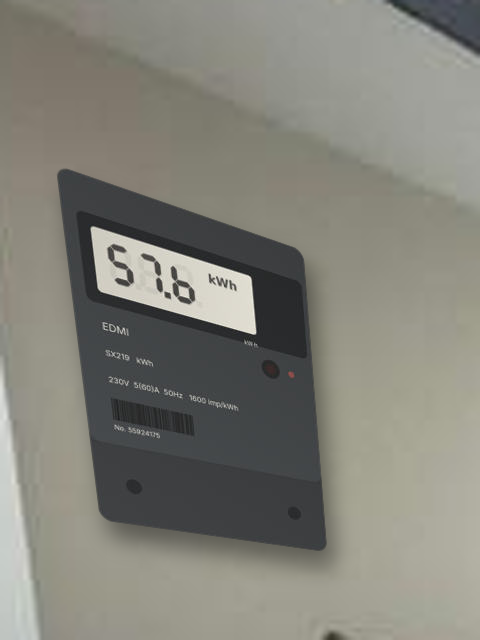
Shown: 57.6 kWh
